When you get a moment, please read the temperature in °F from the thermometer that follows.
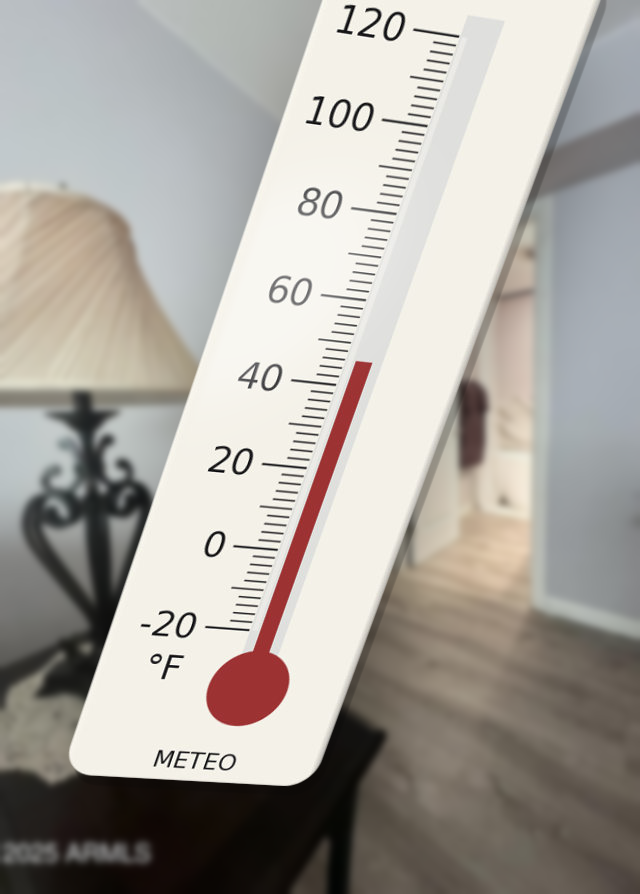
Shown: 46 °F
